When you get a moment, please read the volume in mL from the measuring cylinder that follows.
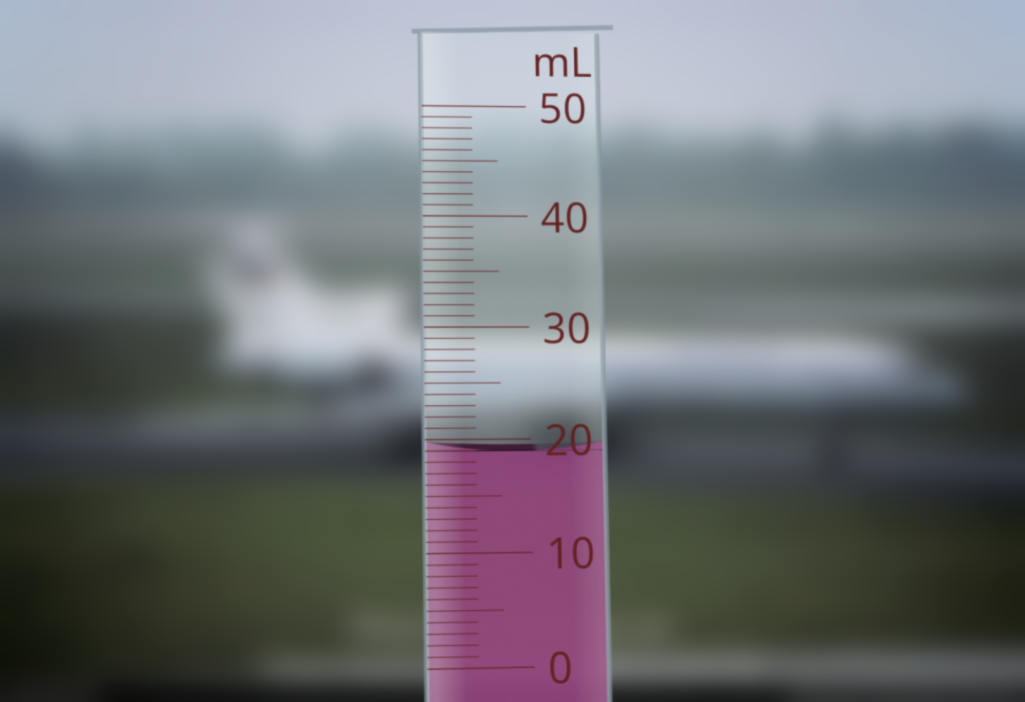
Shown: 19 mL
